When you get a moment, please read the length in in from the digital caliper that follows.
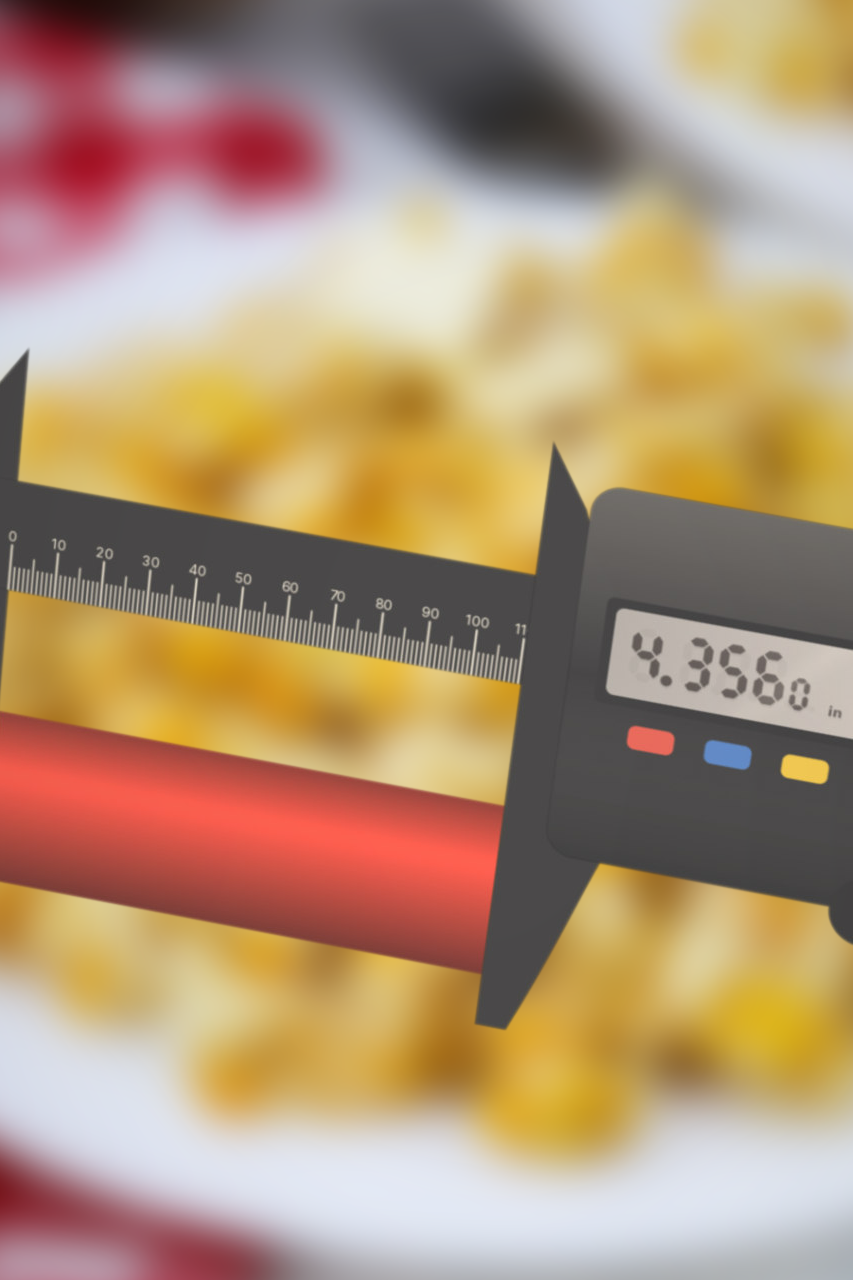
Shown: 4.3560 in
